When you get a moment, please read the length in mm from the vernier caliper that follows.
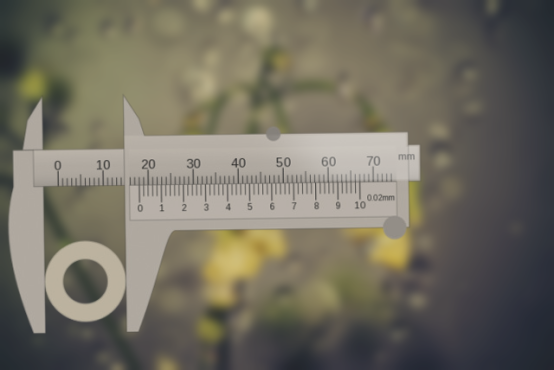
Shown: 18.0 mm
